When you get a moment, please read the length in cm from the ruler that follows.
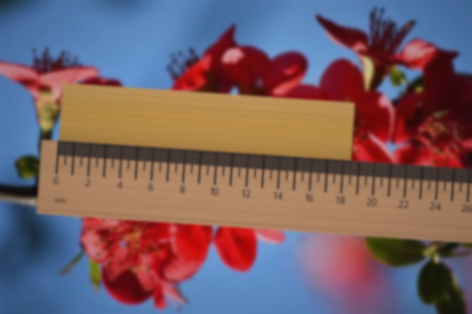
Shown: 18.5 cm
